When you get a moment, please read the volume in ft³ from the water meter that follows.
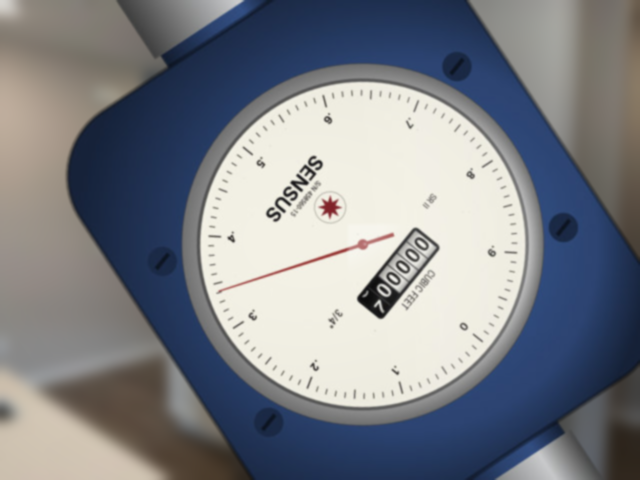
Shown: 2.34 ft³
